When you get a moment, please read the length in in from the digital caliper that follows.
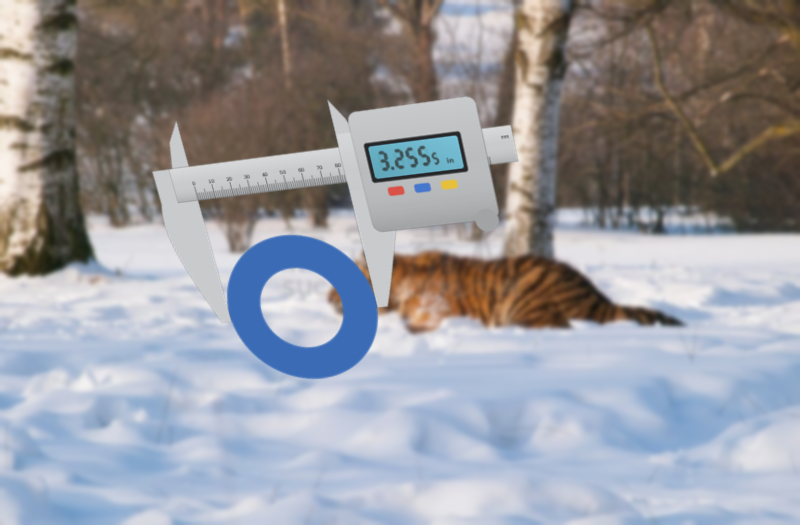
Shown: 3.2555 in
